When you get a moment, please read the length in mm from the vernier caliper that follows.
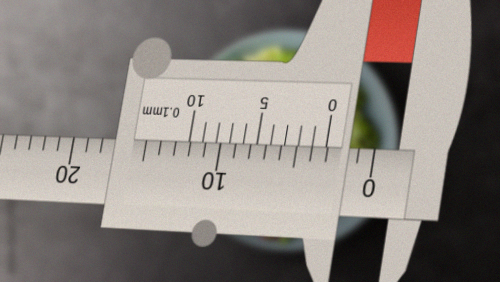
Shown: 3.1 mm
